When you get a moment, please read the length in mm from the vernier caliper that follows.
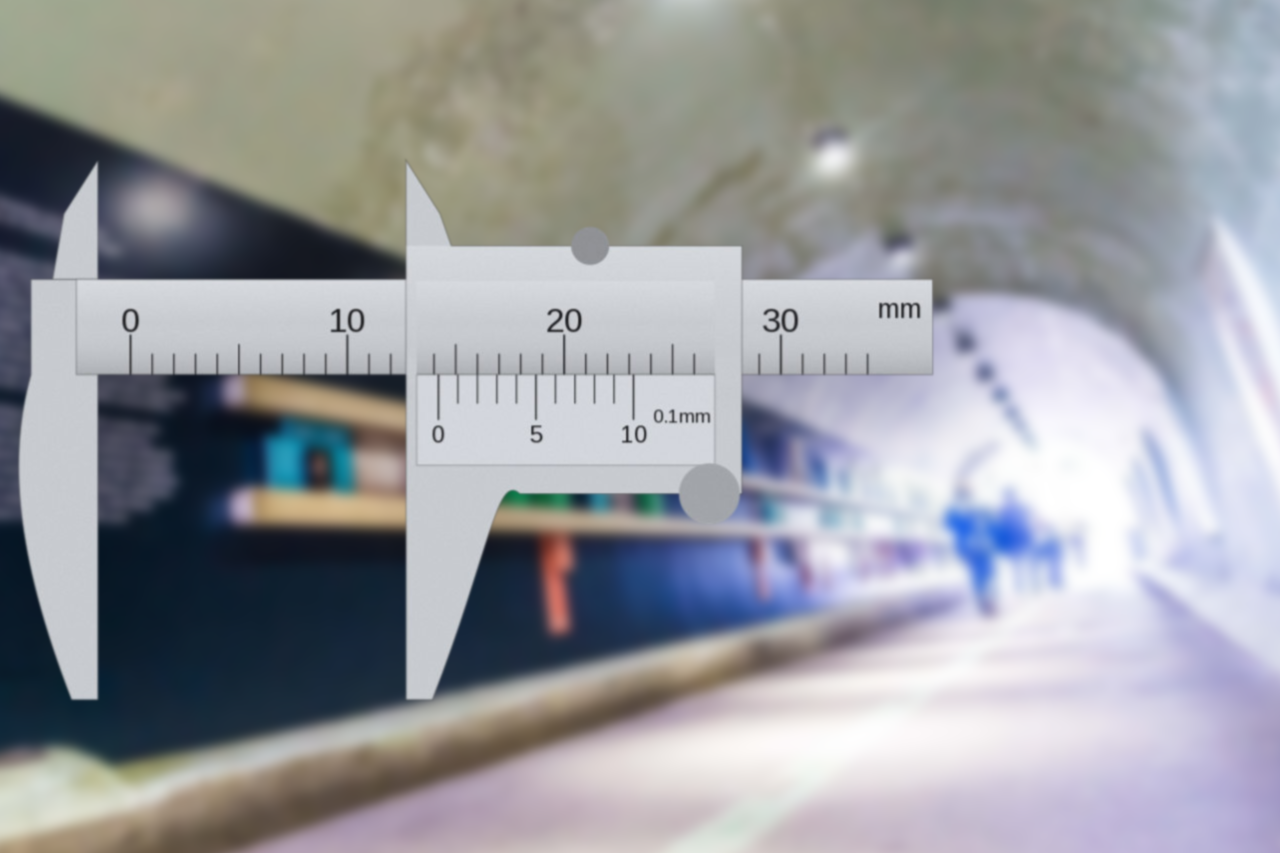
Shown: 14.2 mm
